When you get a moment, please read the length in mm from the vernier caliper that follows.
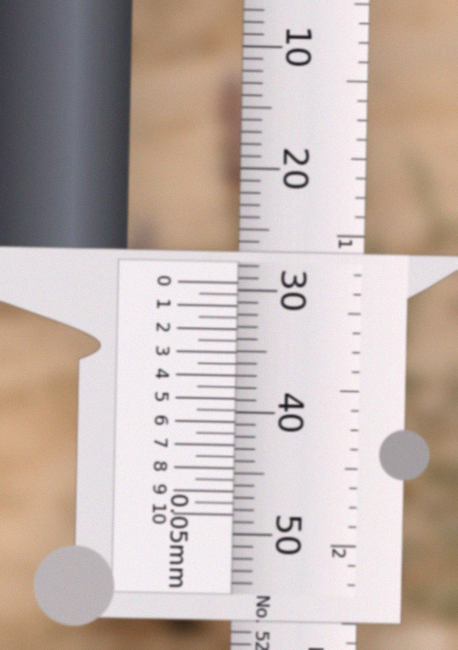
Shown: 29.4 mm
